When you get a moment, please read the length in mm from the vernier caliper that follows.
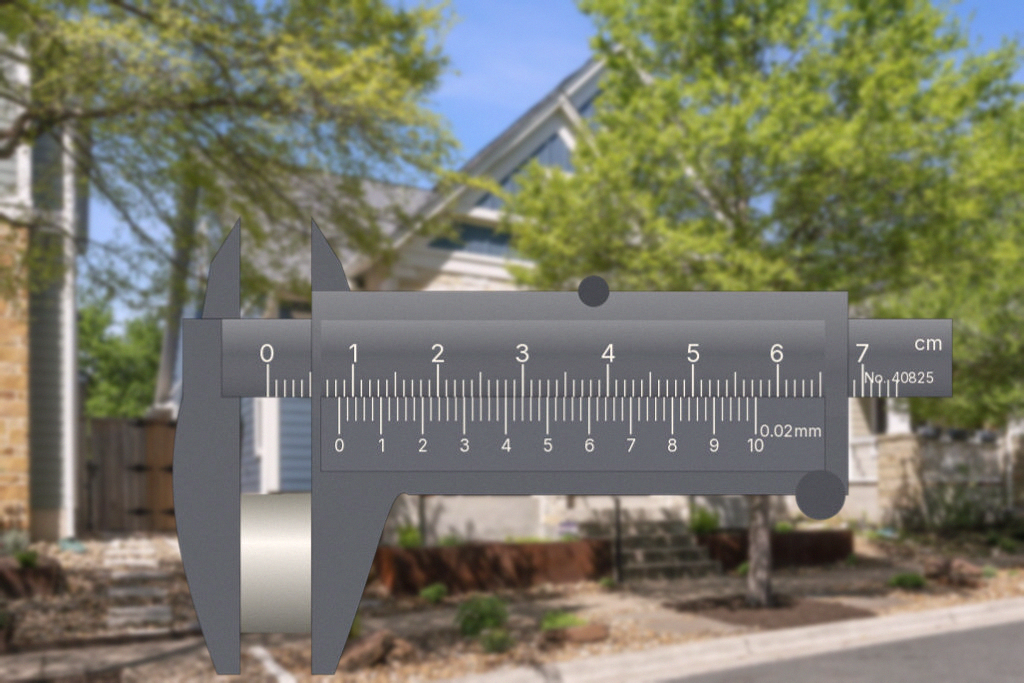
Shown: 8.4 mm
